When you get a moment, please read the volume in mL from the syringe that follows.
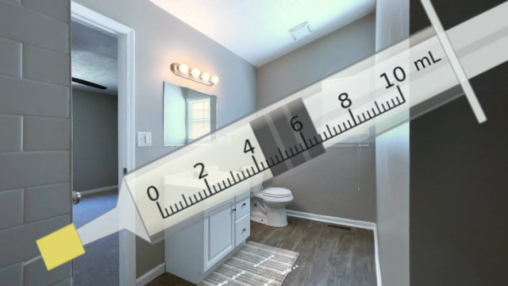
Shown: 4.4 mL
